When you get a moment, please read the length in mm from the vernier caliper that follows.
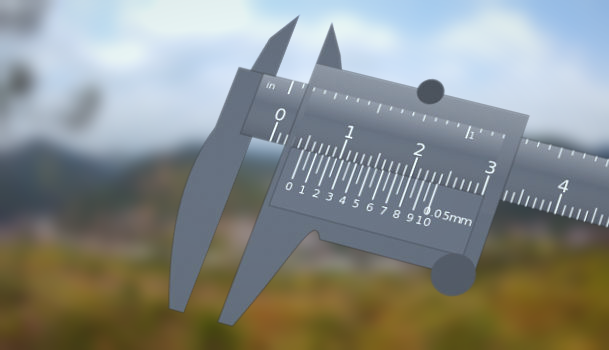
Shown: 4.8 mm
